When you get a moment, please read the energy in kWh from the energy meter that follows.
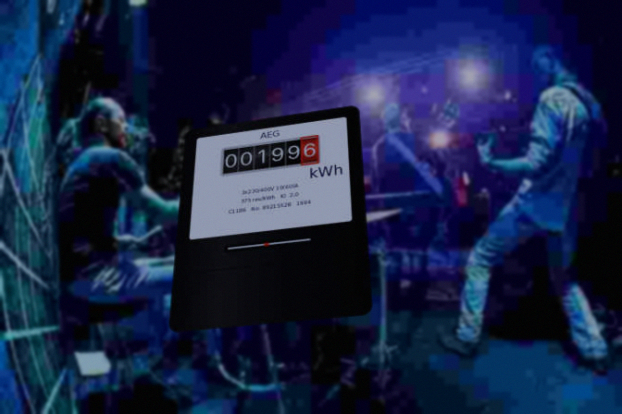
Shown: 199.6 kWh
